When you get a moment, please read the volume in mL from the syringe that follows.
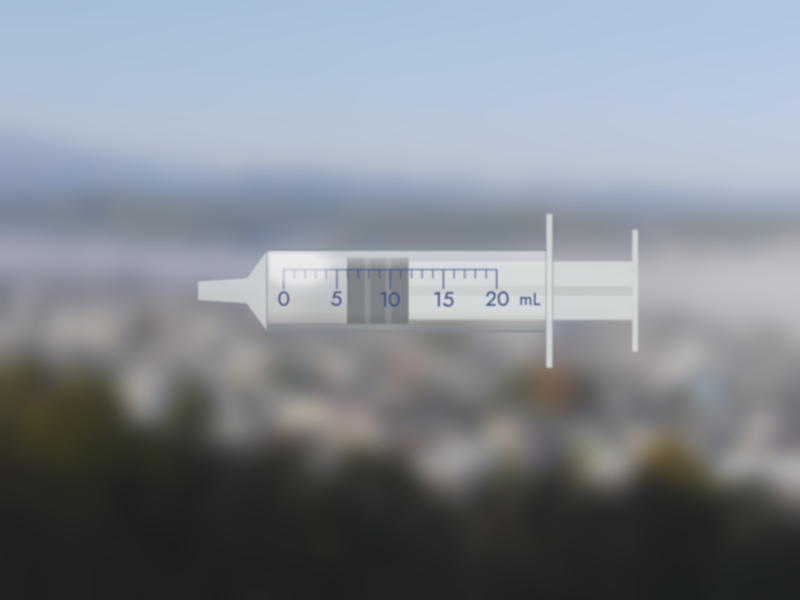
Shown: 6 mL
